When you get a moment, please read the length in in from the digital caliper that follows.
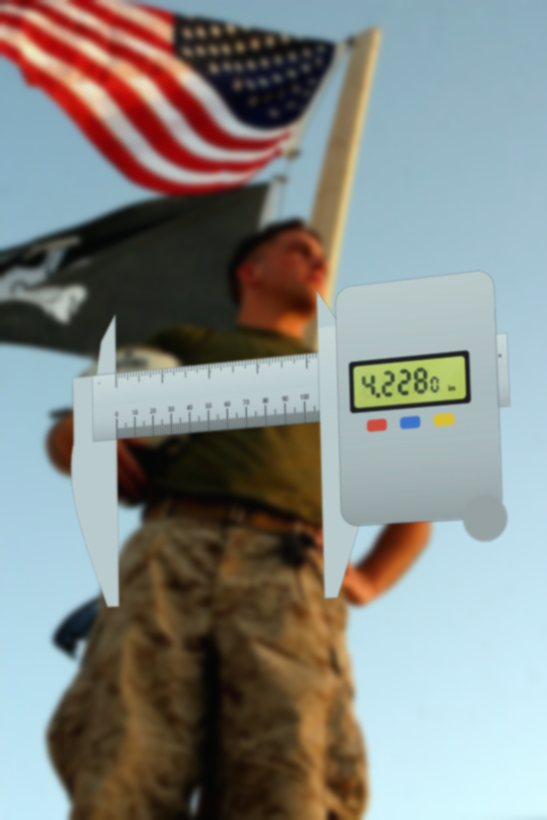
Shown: 4.2280 in
